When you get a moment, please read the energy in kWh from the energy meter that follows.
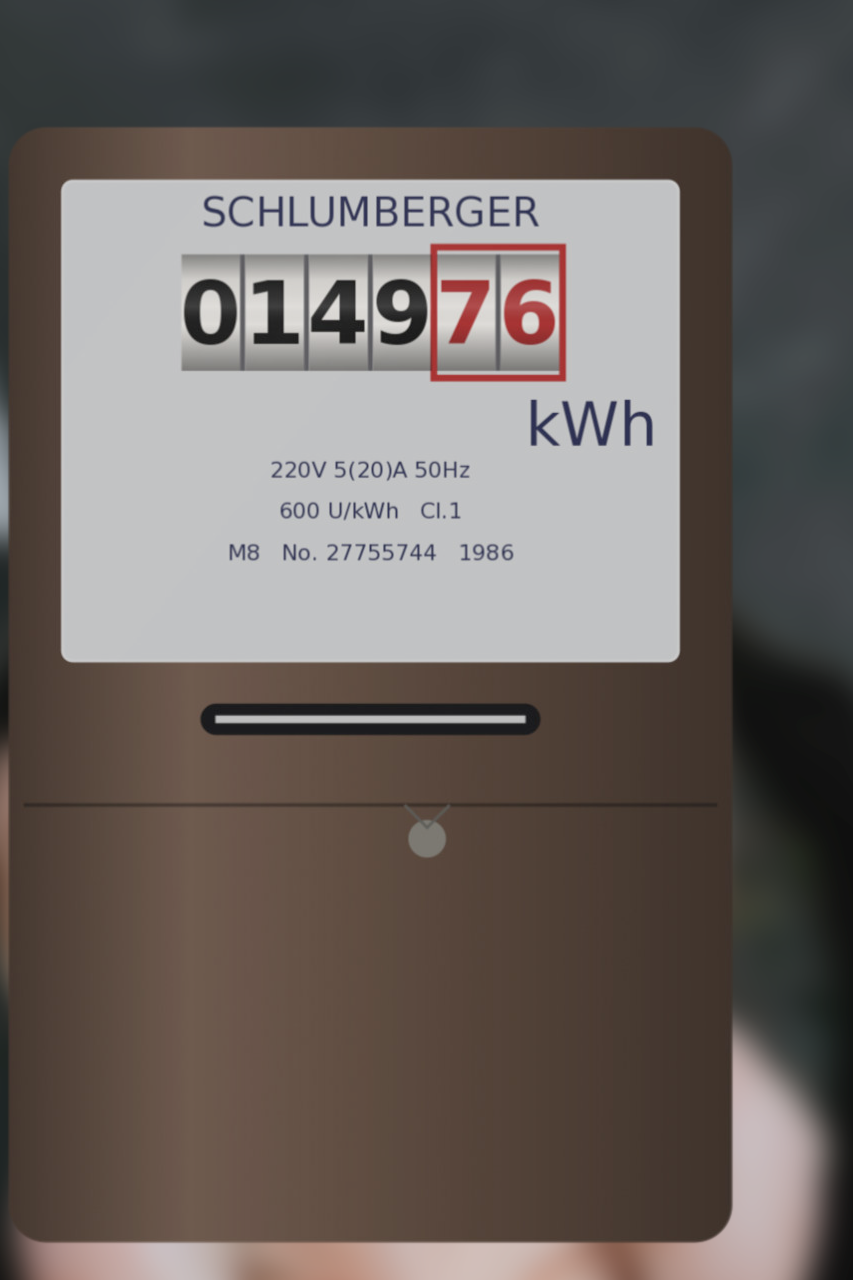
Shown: 149.76 kWh
